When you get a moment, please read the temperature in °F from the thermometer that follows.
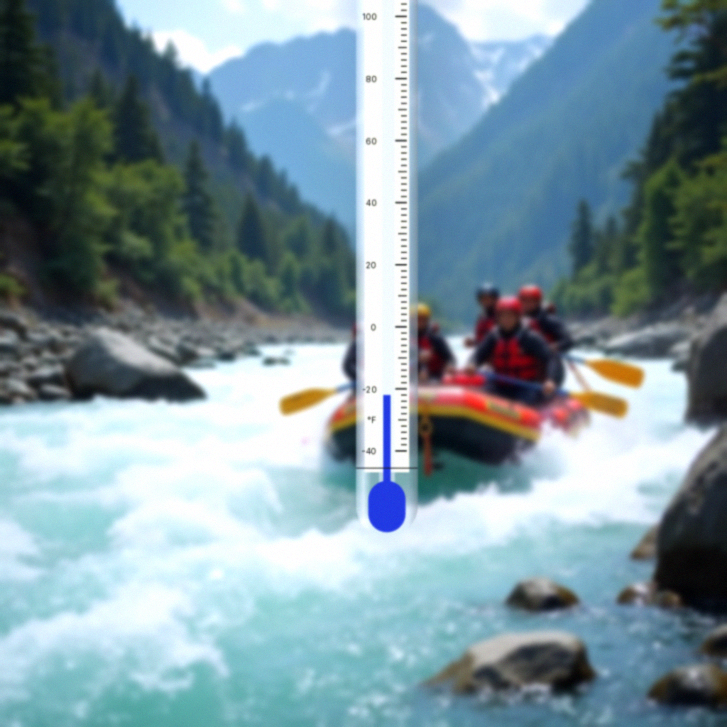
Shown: -22 °F
